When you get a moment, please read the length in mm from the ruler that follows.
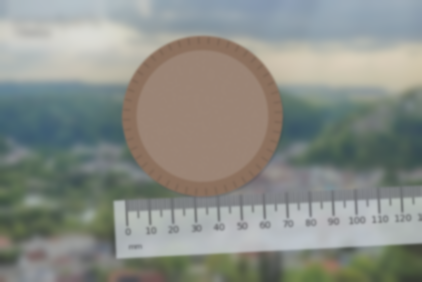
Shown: 70 mm
